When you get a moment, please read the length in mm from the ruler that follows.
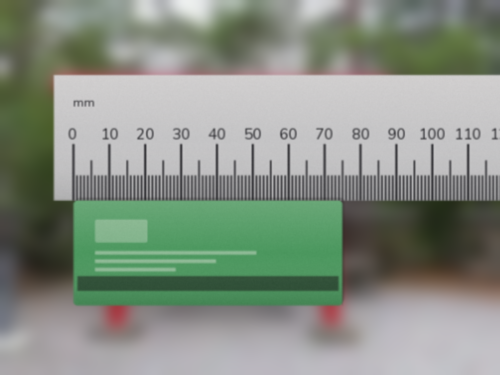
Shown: 75 mm
